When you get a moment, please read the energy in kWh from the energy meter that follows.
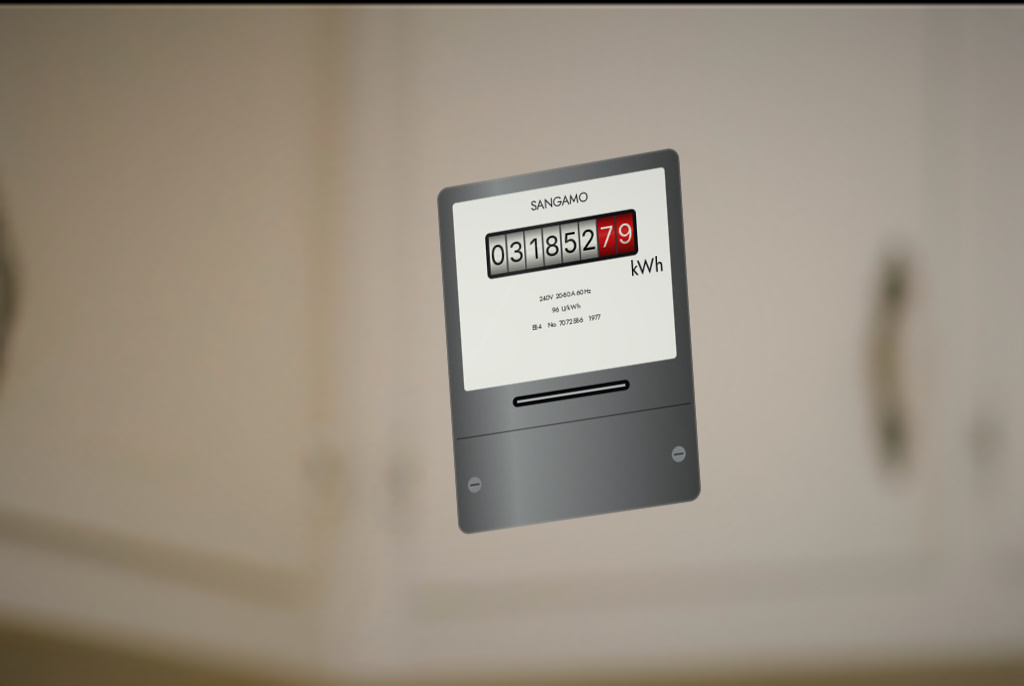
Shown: 31852.79 kWh
